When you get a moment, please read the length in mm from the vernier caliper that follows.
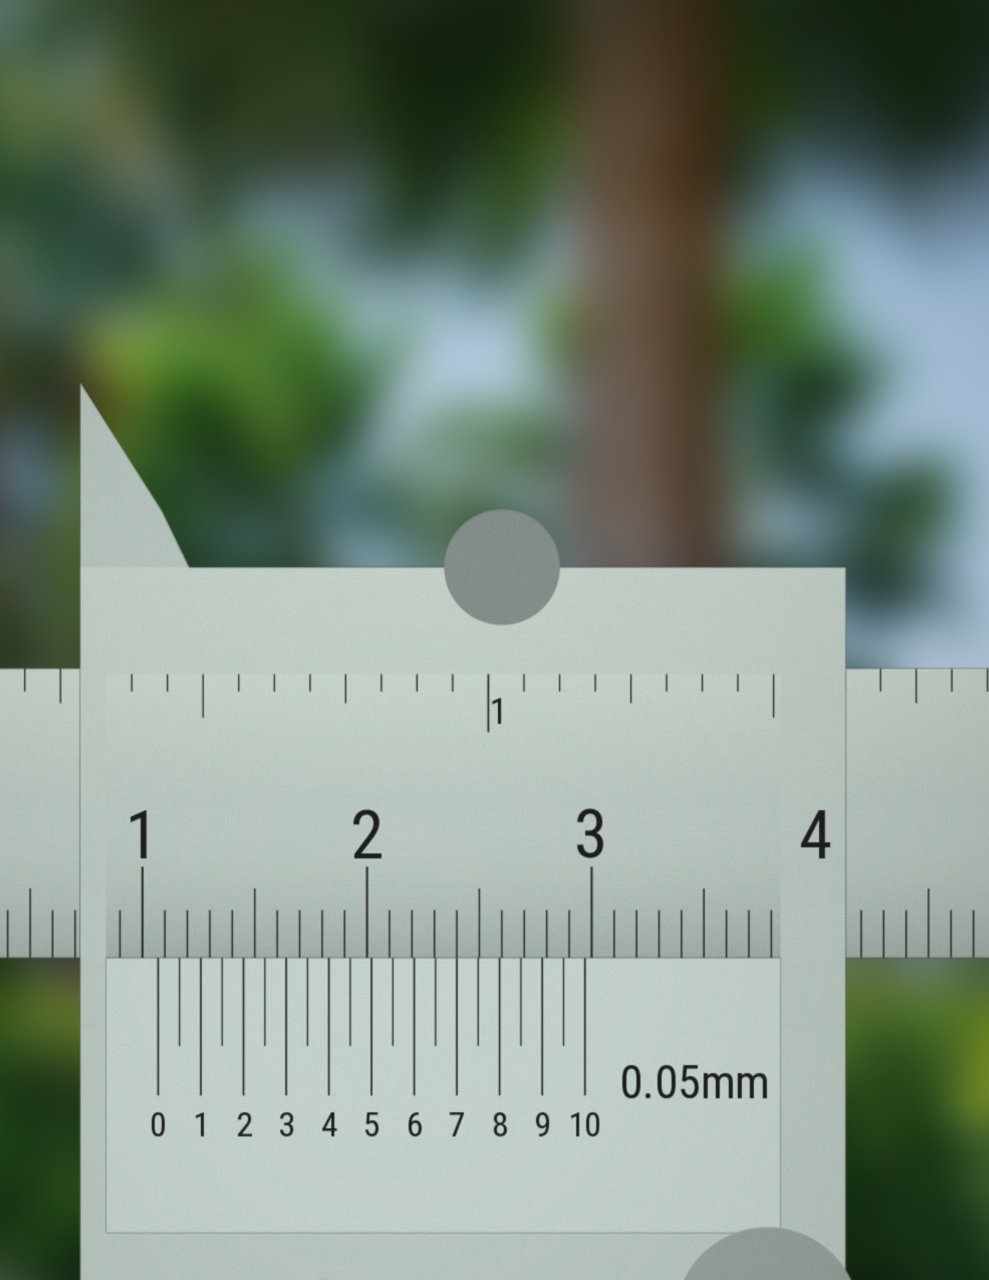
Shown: 10.7 mm
